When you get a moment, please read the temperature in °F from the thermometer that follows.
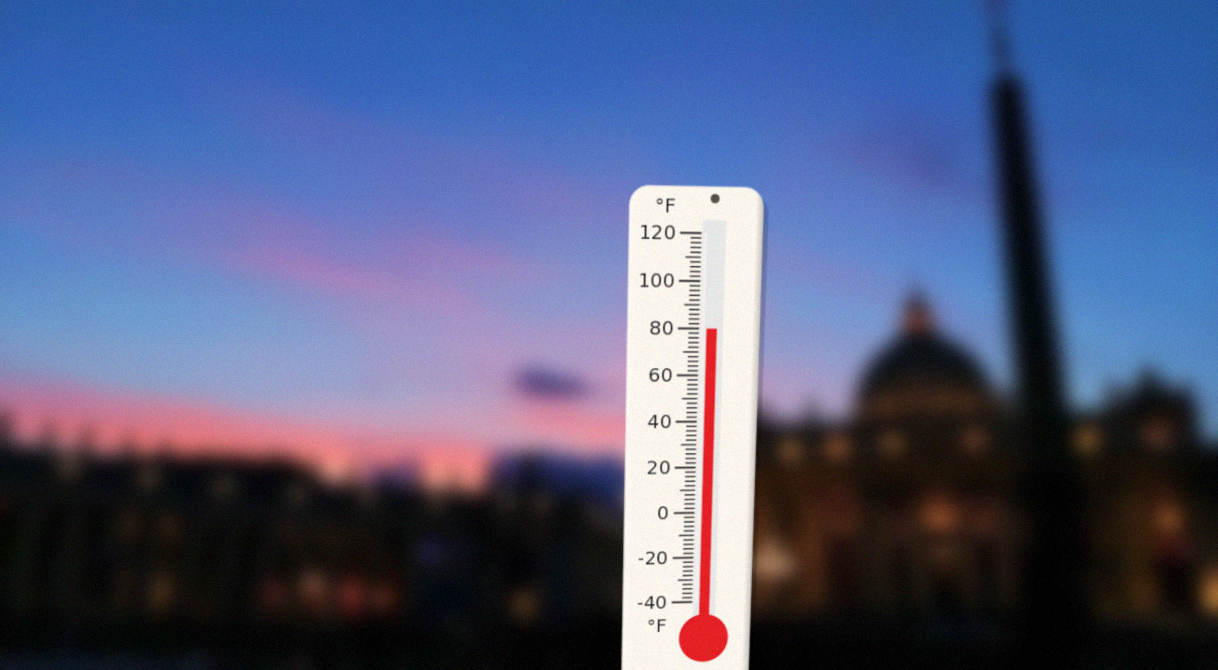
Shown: 80 °F
